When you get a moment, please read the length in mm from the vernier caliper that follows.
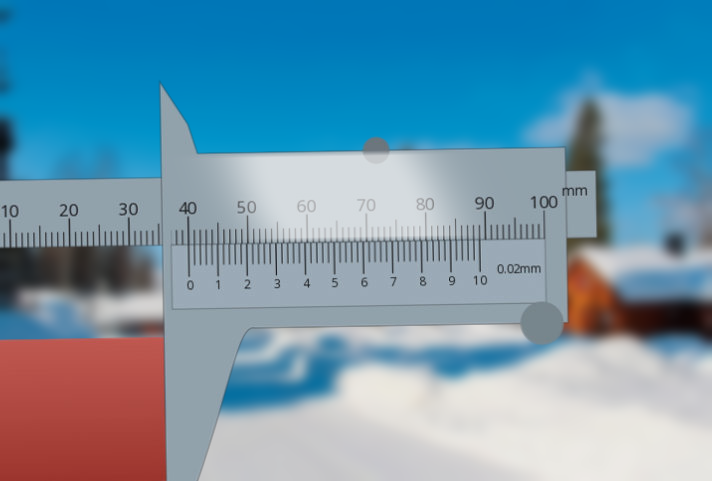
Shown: 40.0 mm
